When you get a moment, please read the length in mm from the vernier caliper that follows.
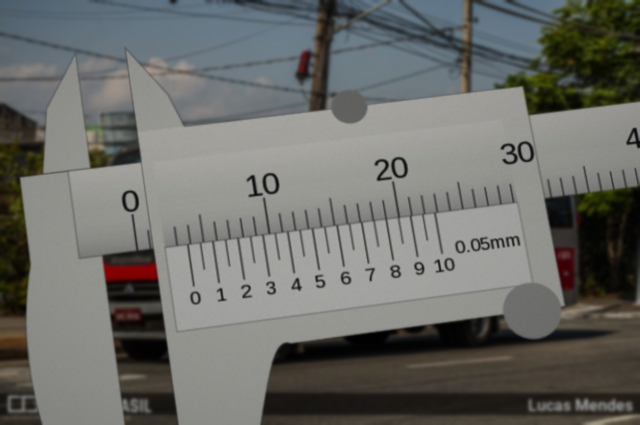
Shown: 3.8 mm
